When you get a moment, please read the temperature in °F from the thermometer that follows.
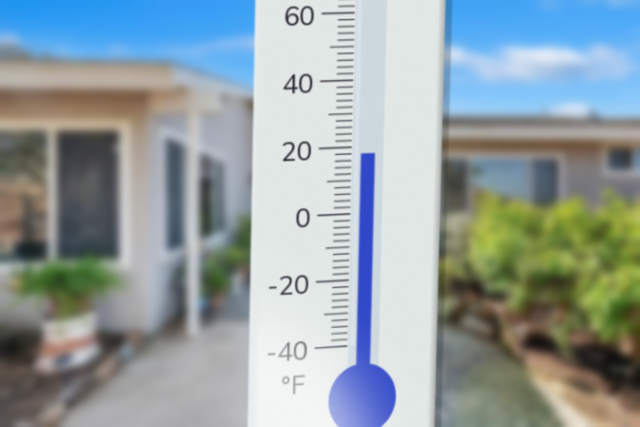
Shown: 18 °F
